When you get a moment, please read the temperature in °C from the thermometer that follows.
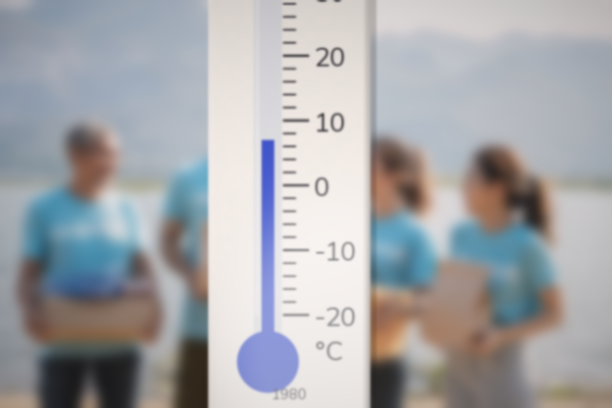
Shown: 7 °C
